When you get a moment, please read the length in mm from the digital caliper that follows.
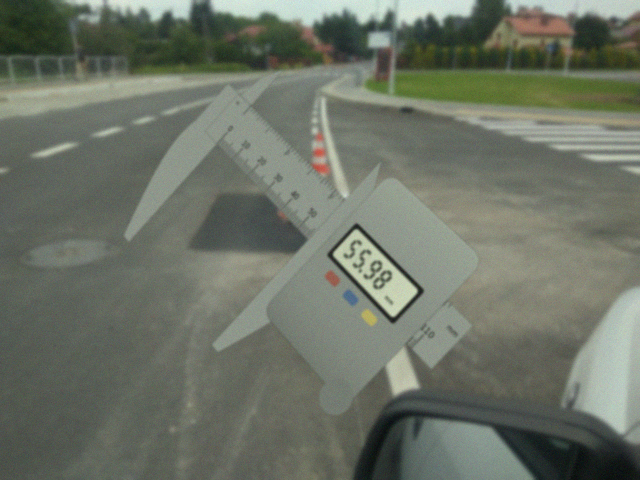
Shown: 55.98 mm
